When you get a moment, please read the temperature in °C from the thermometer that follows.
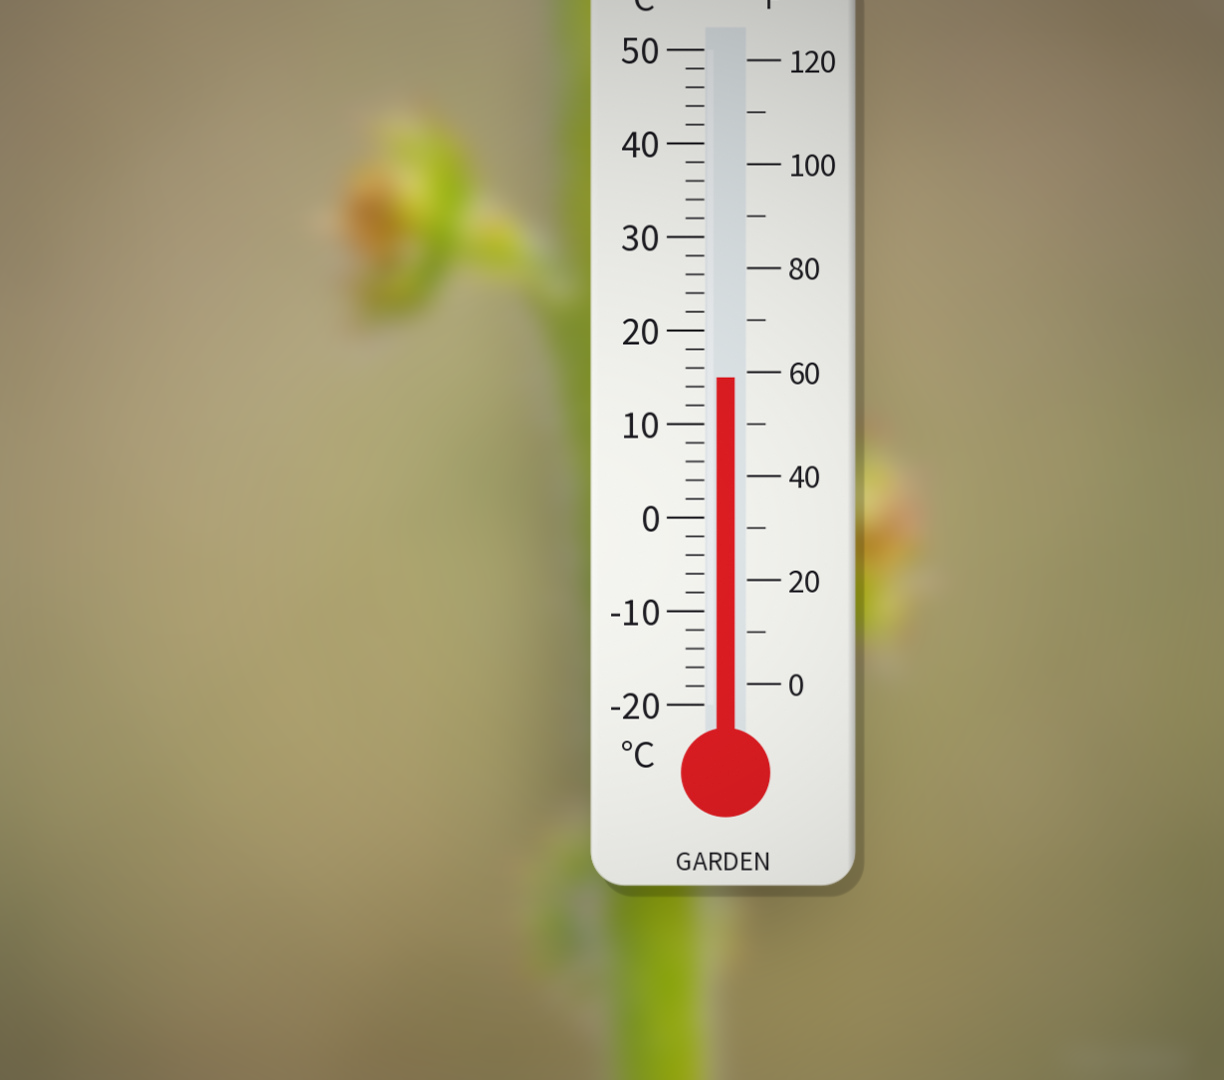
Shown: 15 °C
